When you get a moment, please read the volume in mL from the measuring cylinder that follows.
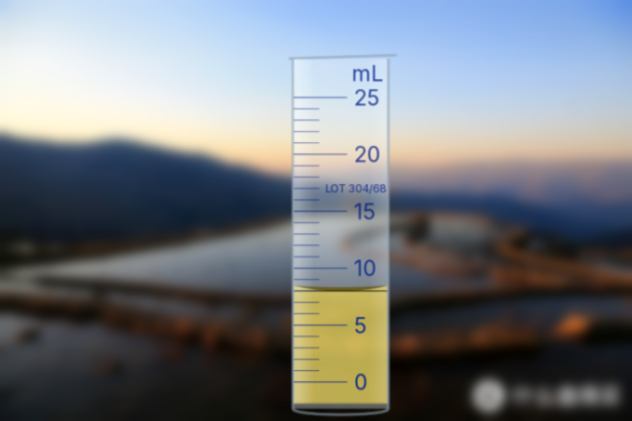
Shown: 8 mL
